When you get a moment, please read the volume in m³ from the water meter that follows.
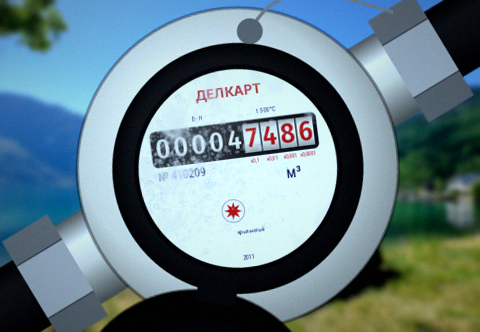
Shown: 4.7486 m³
